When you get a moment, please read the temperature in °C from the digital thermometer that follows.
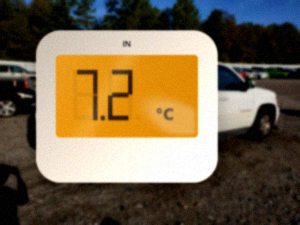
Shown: 7.2 °C
